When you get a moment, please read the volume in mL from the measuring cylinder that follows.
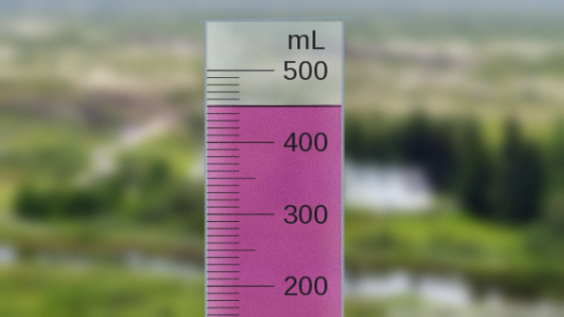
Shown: 450 mL
